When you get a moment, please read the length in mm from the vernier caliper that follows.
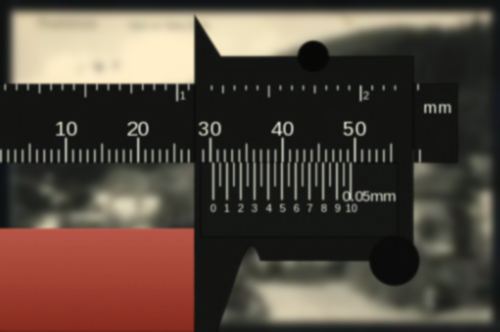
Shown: 30.4 mm
